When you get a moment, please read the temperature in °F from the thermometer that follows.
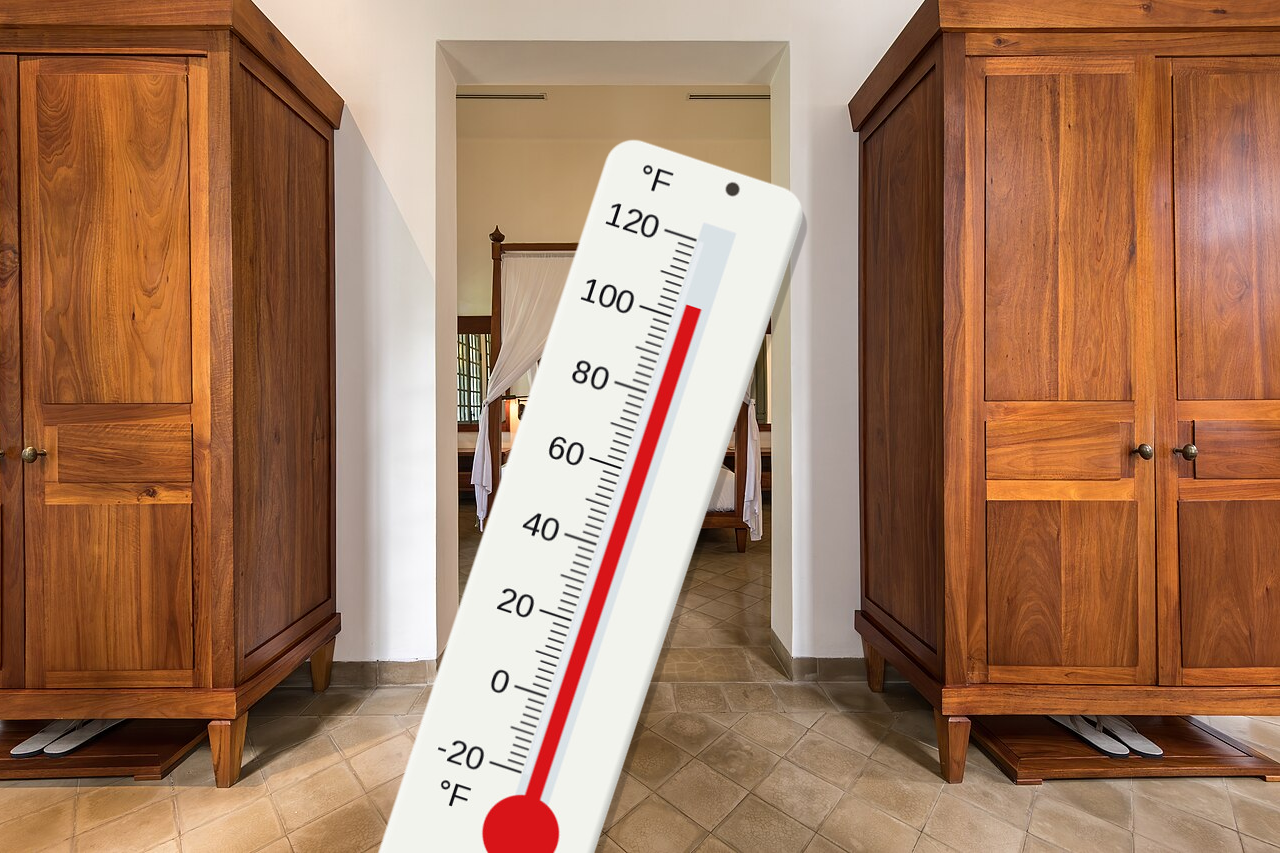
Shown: 104 °F
